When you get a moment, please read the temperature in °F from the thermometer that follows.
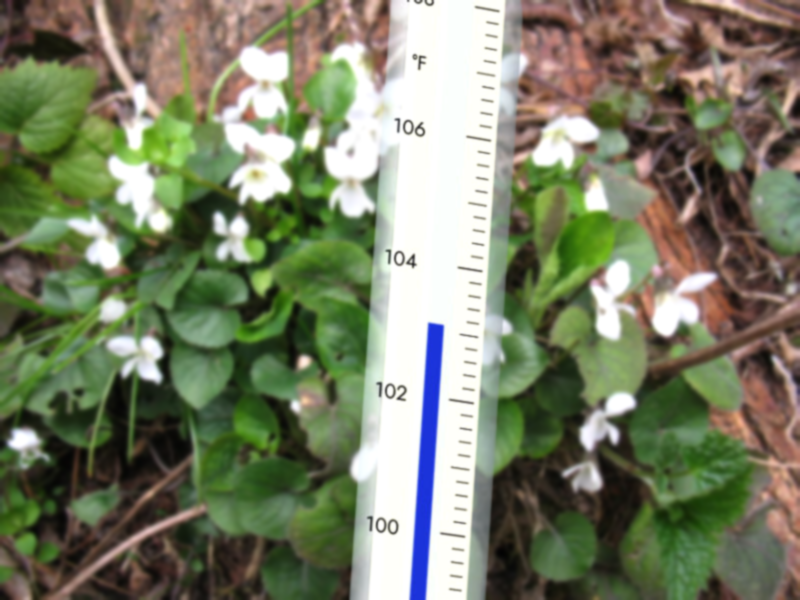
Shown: 103.1 °F
